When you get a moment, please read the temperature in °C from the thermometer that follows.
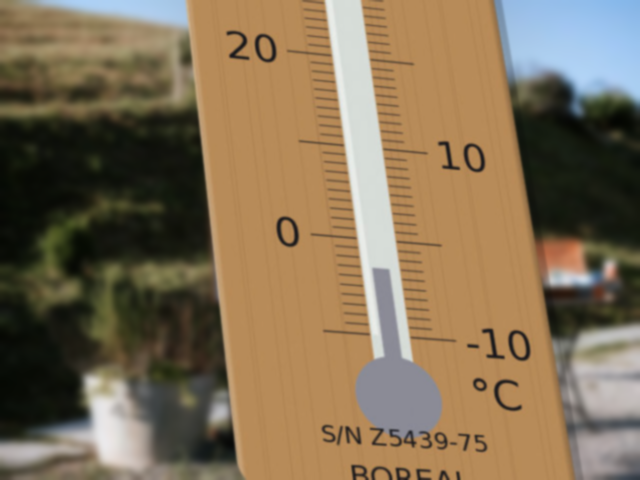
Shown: -3 °C
